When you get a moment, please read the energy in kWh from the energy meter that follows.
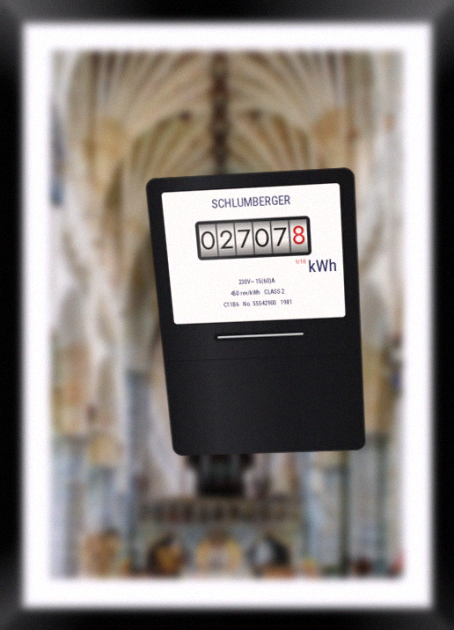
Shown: 2707.8 kWh
